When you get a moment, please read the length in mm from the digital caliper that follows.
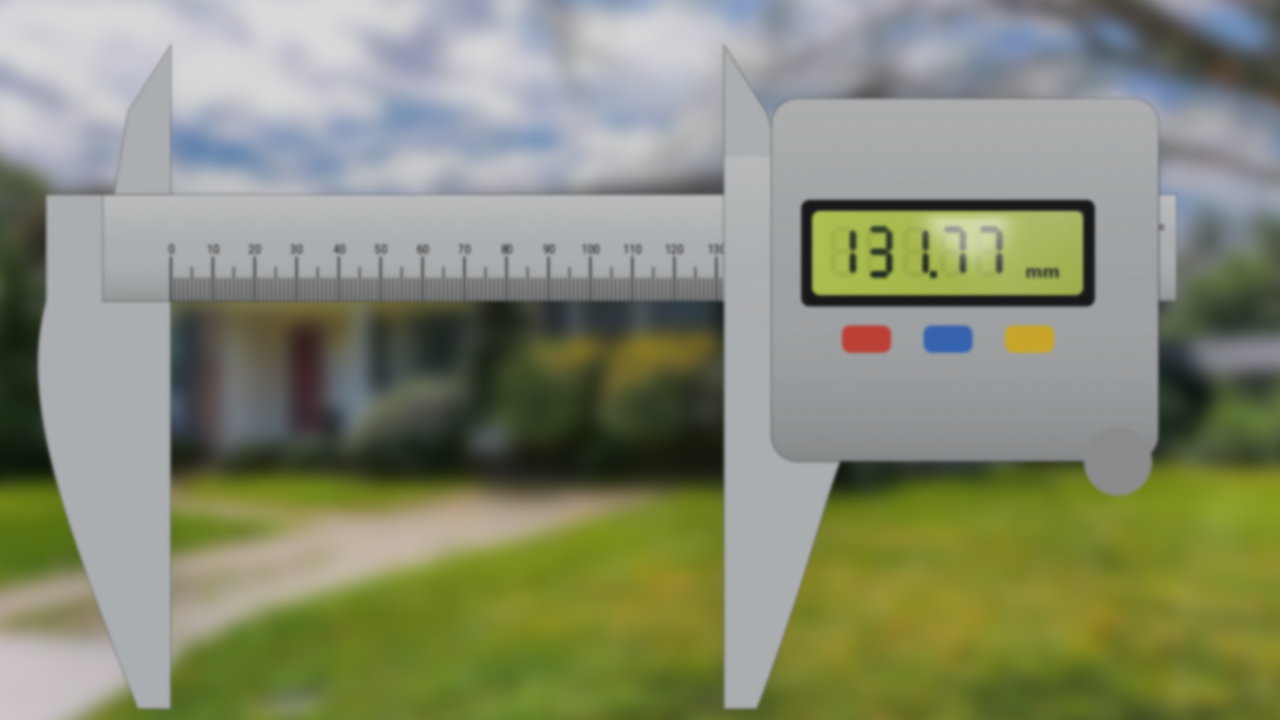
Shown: 131.77 mm
